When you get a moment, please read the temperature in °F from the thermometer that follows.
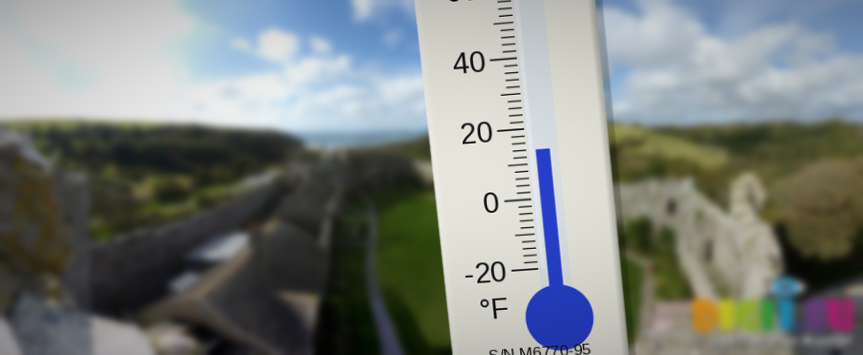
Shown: 14 °F
